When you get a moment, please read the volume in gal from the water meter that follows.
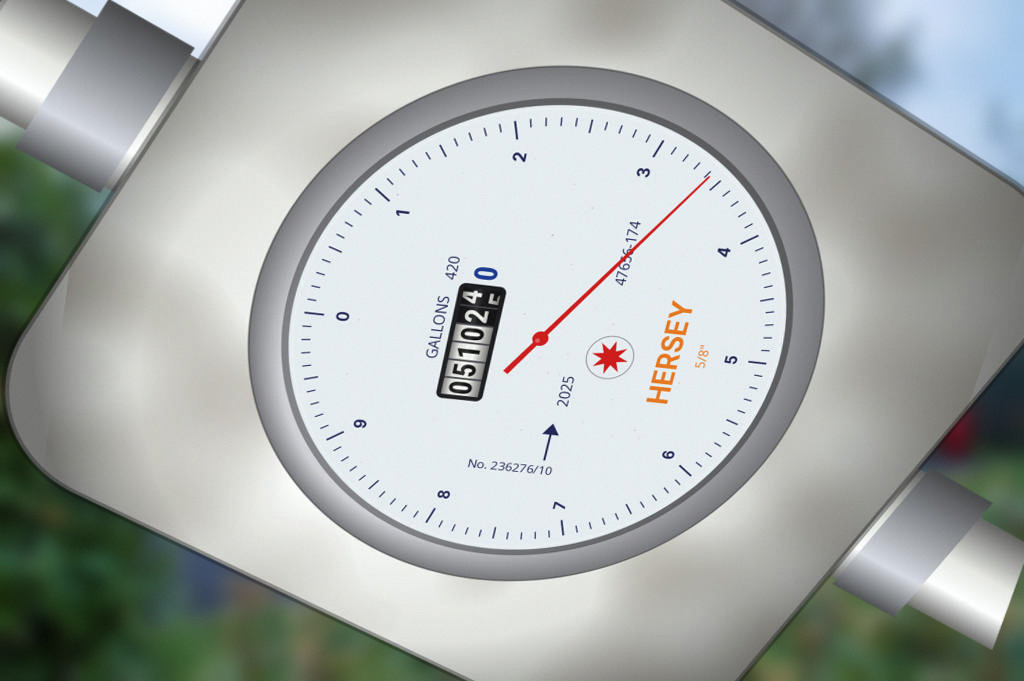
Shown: 510243.4 gal
